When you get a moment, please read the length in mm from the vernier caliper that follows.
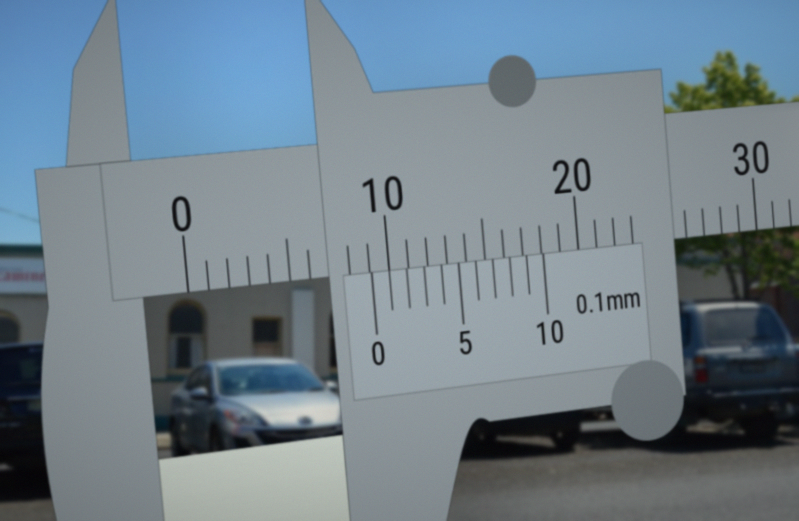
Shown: 9.1 mm
